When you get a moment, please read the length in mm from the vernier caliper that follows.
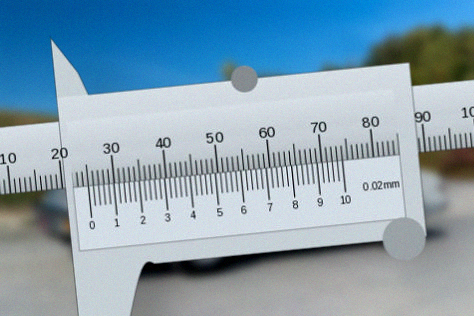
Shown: 25.0 mm
